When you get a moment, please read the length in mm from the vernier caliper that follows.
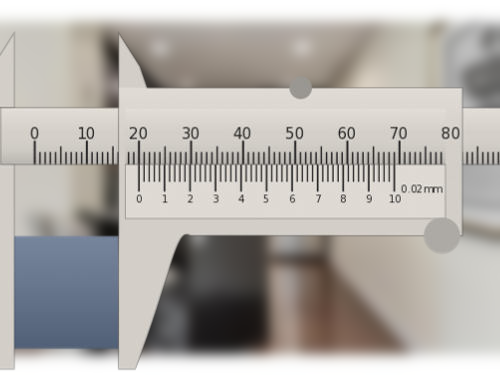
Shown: 20.0 mm
